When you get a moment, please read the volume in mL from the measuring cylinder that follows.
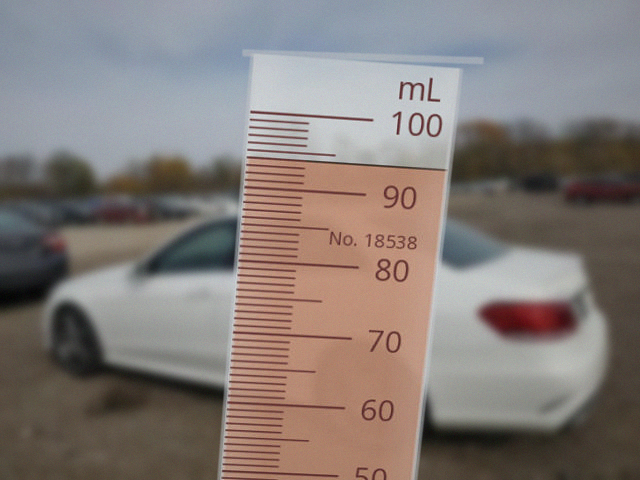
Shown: 94 mL
